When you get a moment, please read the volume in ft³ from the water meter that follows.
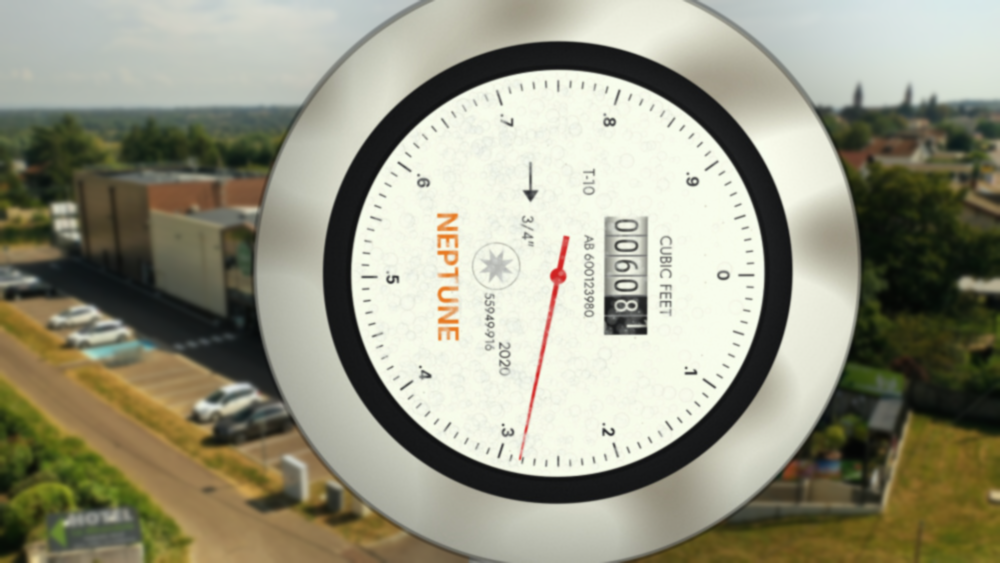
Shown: 6081.28 ft³
